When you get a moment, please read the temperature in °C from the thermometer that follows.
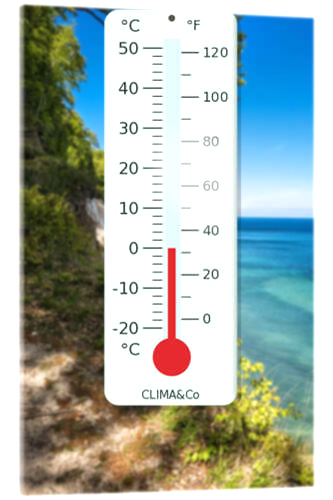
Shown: 0 °C
